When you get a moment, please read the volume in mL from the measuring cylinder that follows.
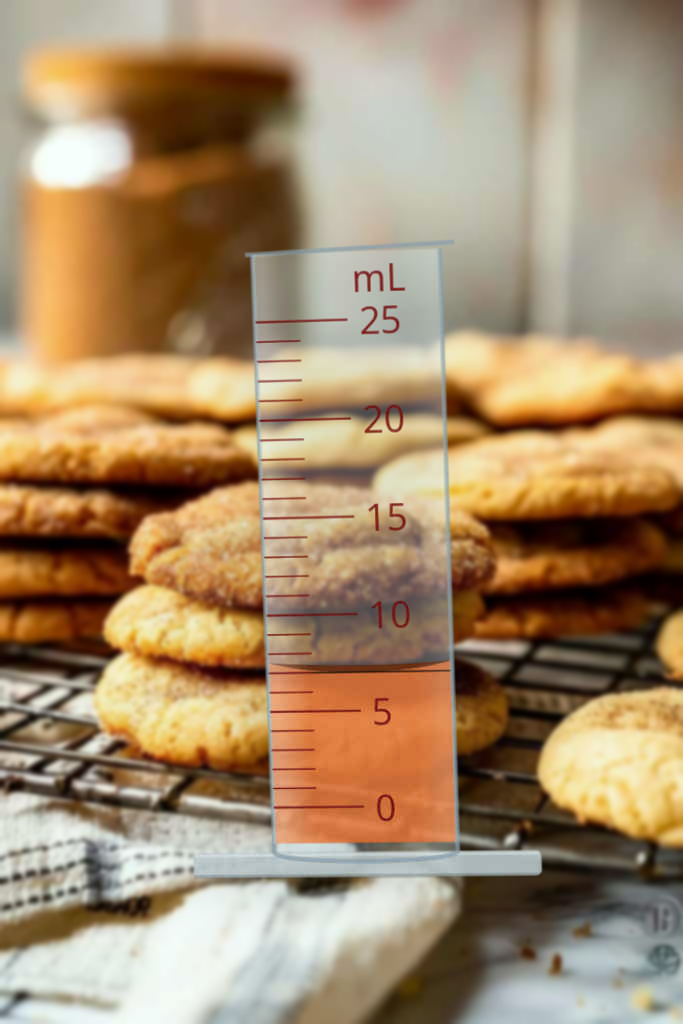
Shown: 7 mL
